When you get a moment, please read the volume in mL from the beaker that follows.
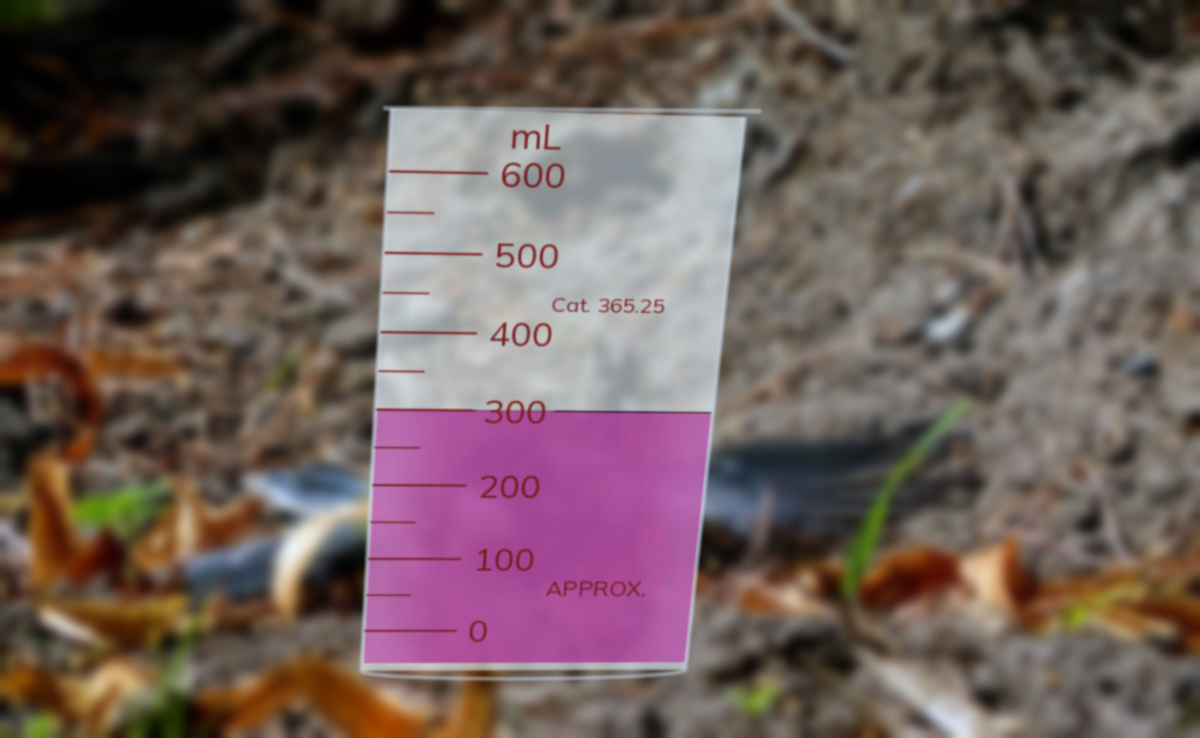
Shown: 300 mL
